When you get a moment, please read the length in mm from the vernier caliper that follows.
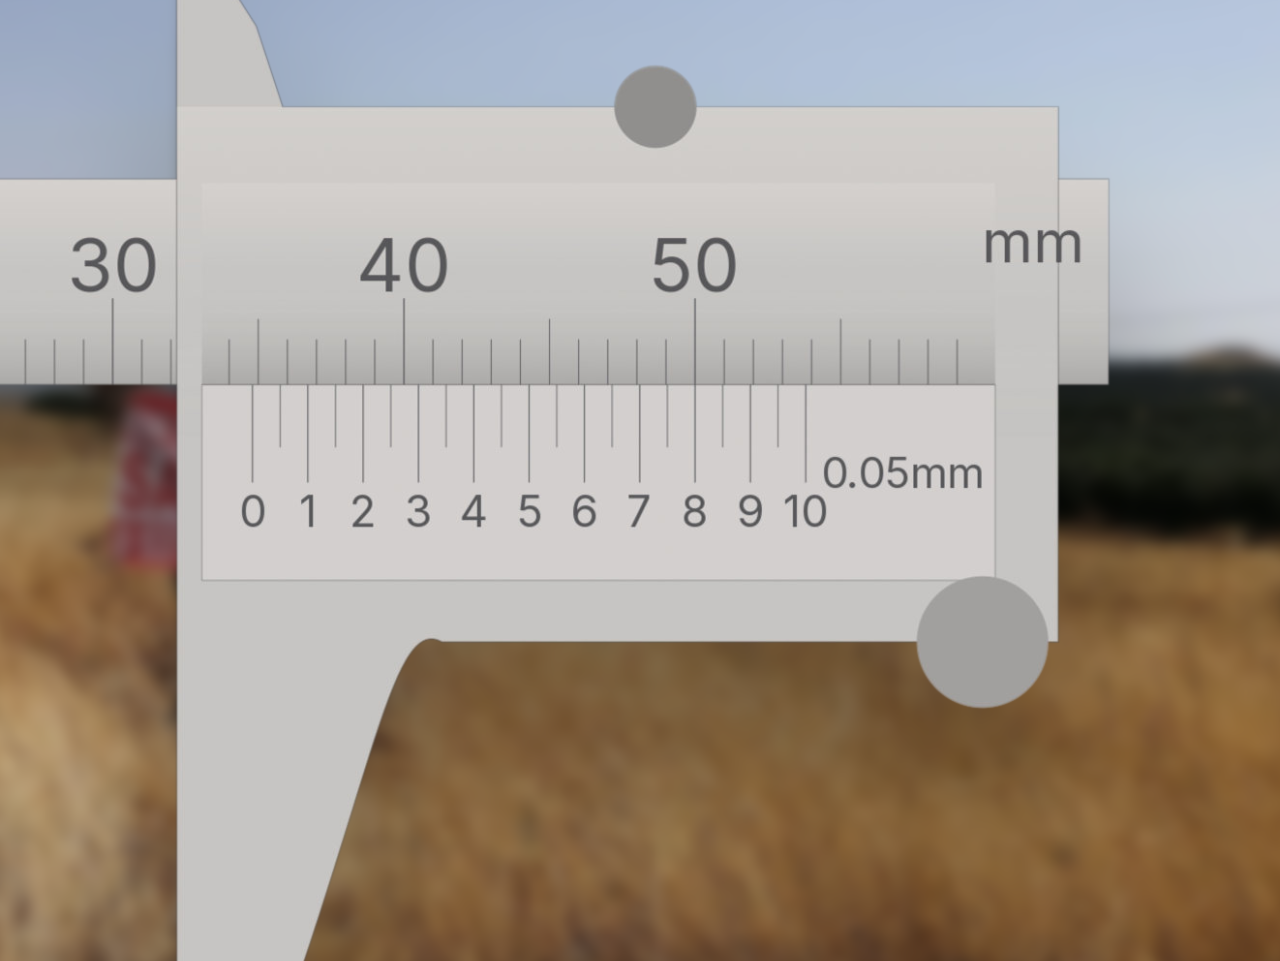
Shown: 34.80 mm
